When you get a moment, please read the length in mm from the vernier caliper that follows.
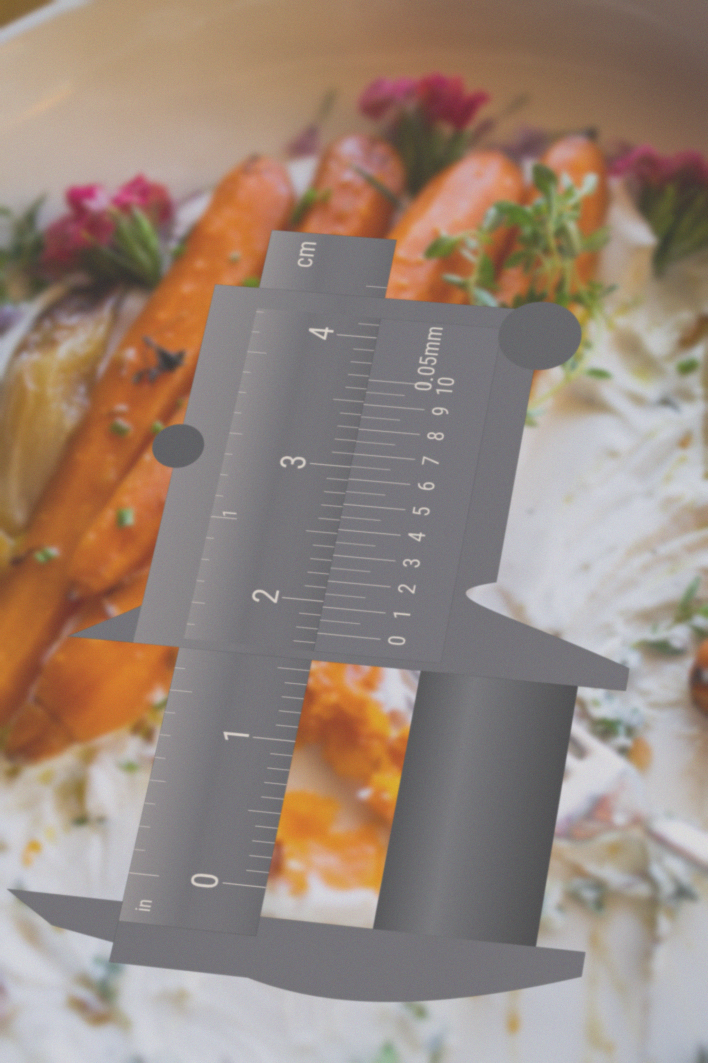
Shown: 17.7 mm
